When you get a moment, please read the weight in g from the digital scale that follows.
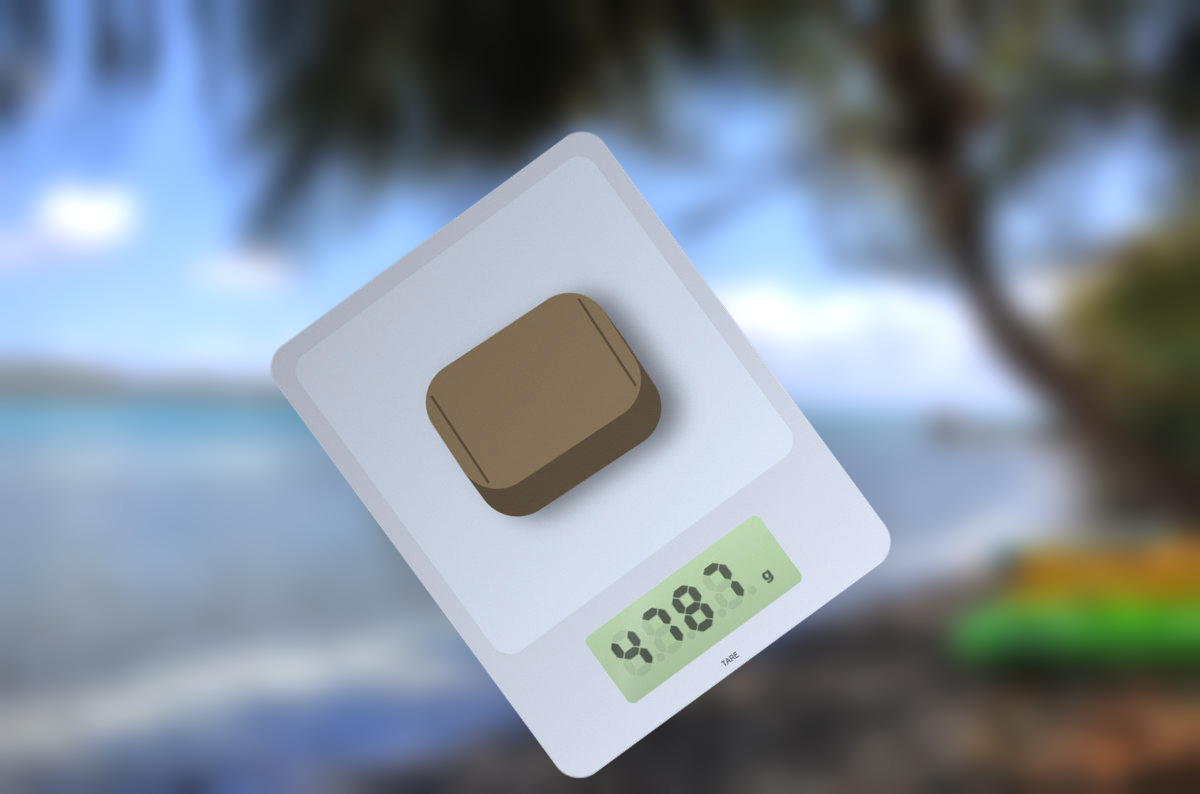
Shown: 4787 g
